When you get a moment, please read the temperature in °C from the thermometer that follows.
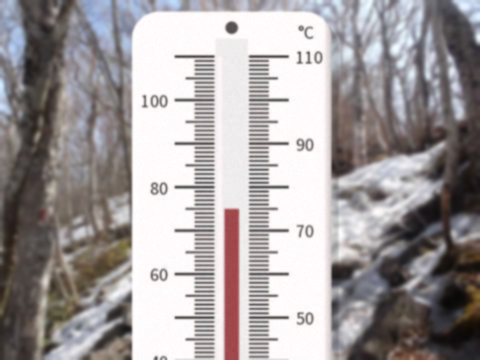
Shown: 75 °C
